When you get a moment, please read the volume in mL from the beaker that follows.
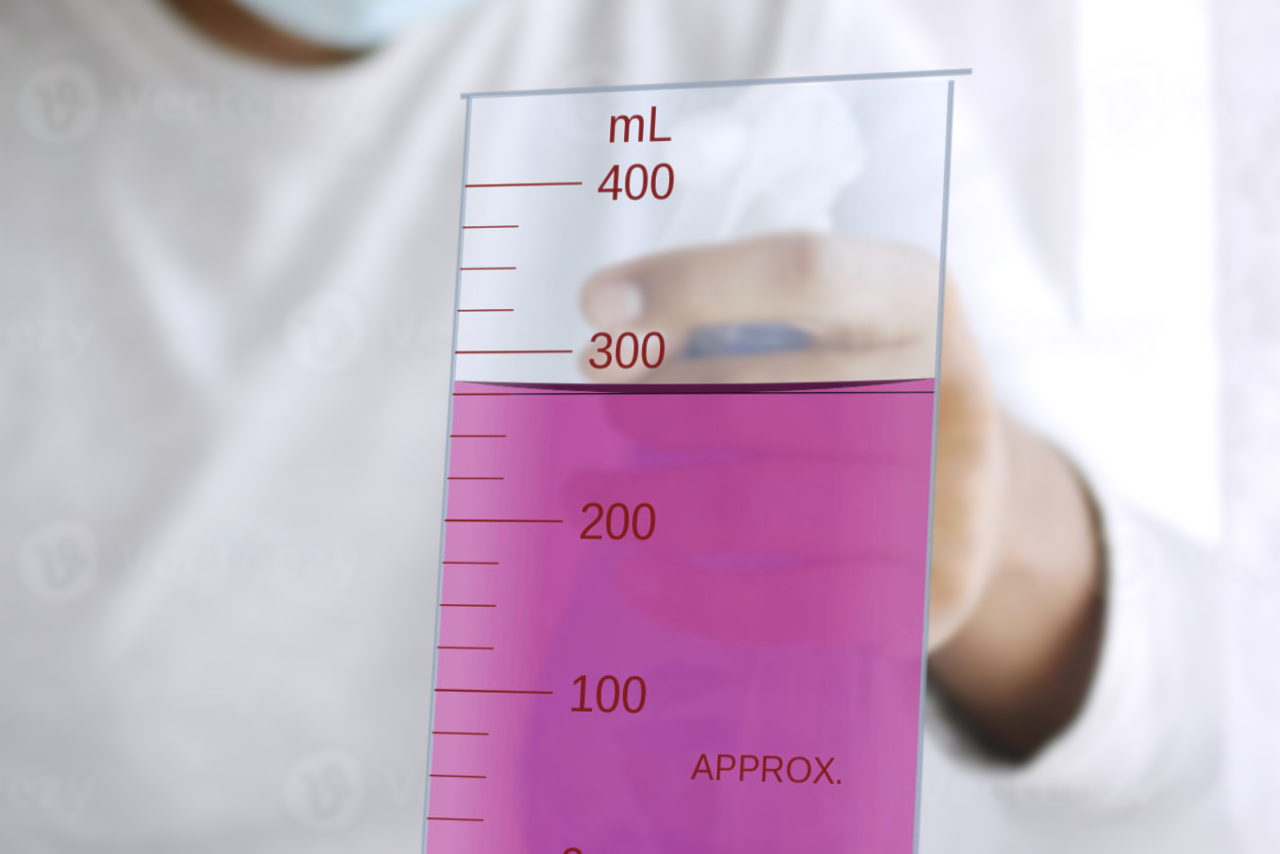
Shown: 275 mL
